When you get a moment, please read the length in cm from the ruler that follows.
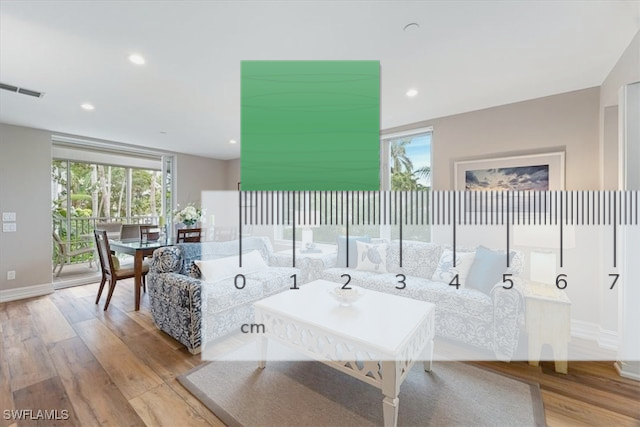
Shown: 2.6 cm
